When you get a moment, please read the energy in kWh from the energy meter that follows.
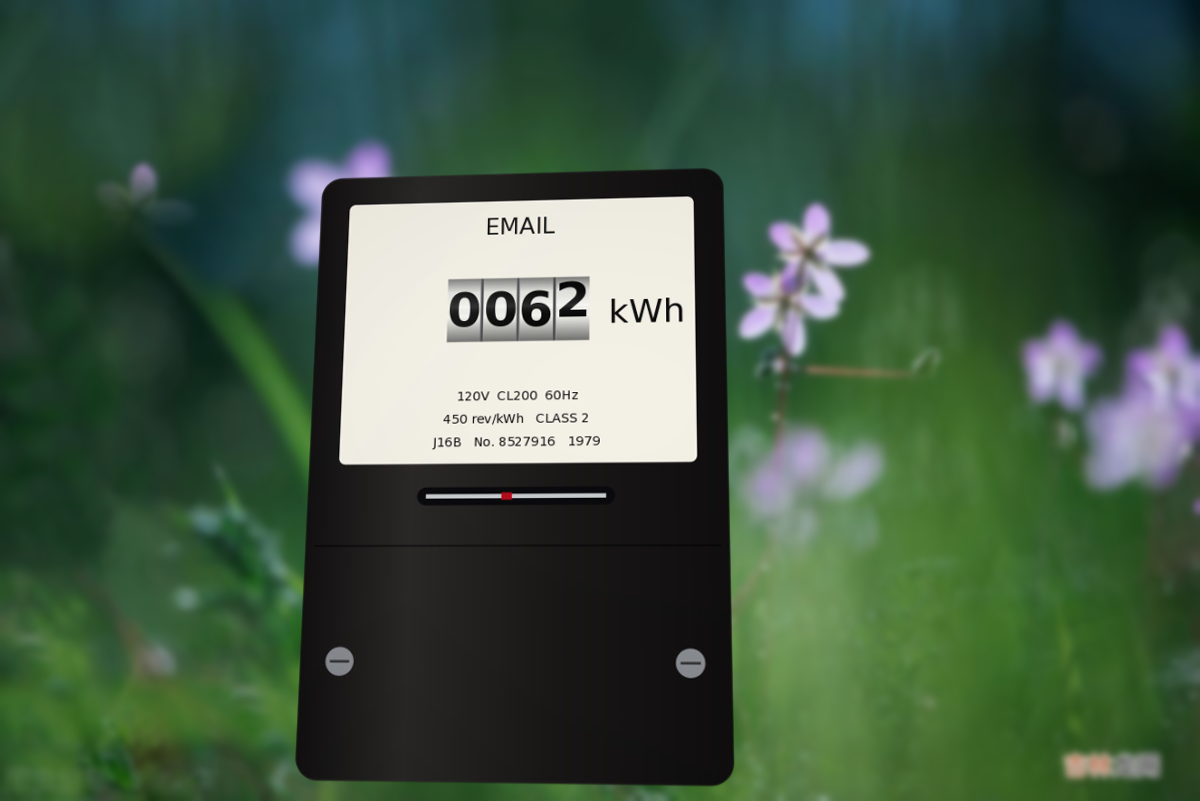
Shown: 62 kWh
